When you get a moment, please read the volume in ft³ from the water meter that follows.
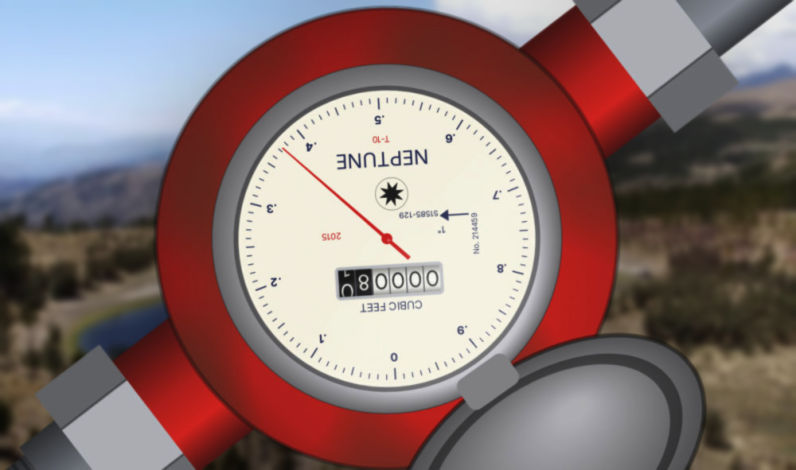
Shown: 80.37 ft³
